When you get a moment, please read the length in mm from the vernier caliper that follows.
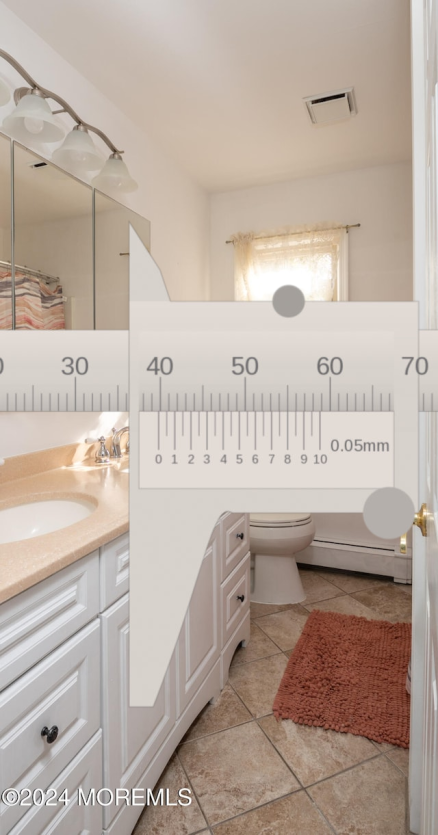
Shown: 39.8 mm
